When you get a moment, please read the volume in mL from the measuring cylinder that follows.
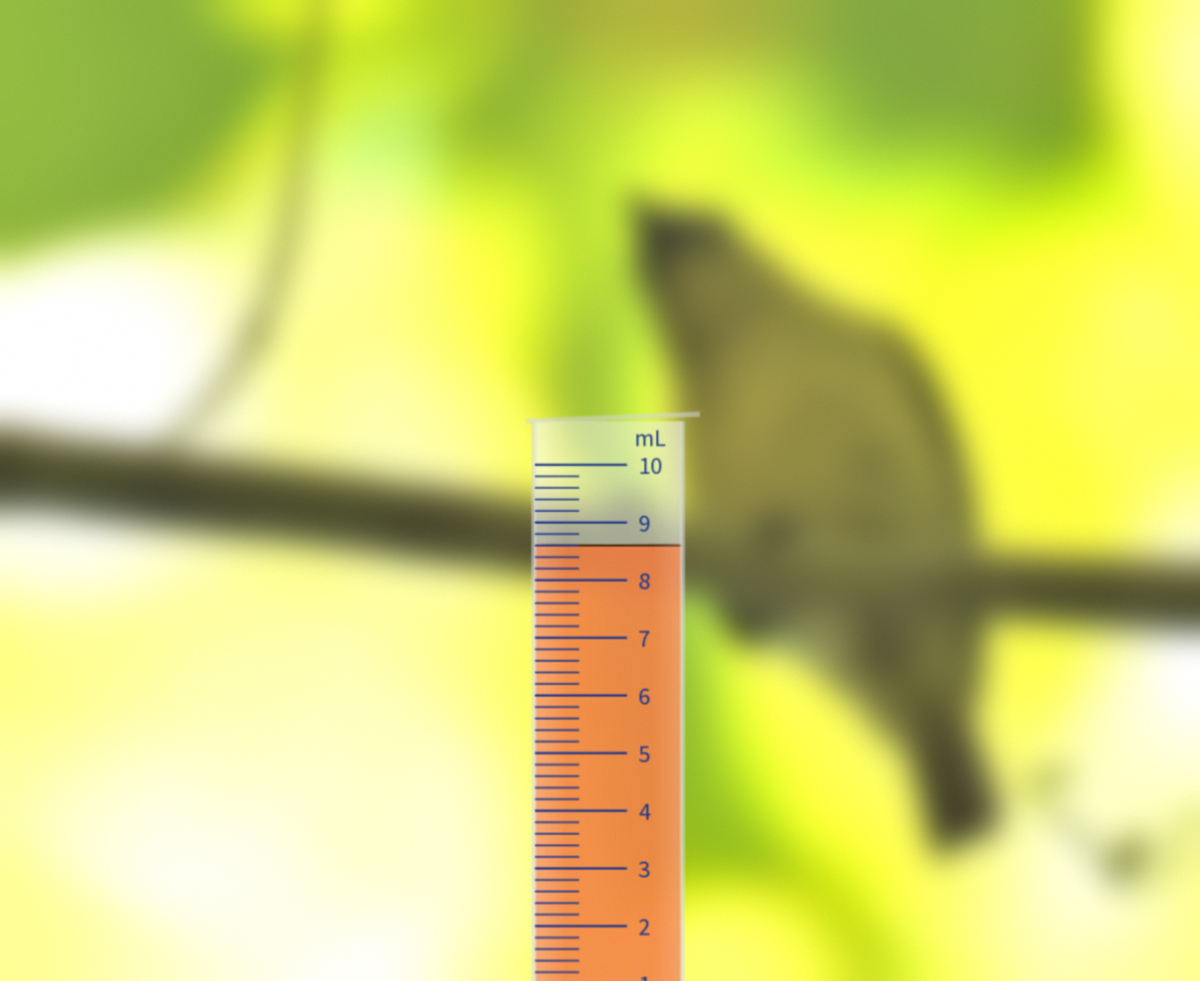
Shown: 8.6 mL
